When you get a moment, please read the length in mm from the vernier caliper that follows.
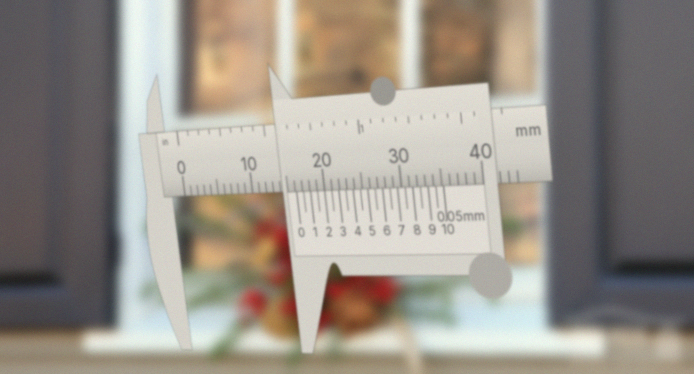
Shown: 16.2 mm
